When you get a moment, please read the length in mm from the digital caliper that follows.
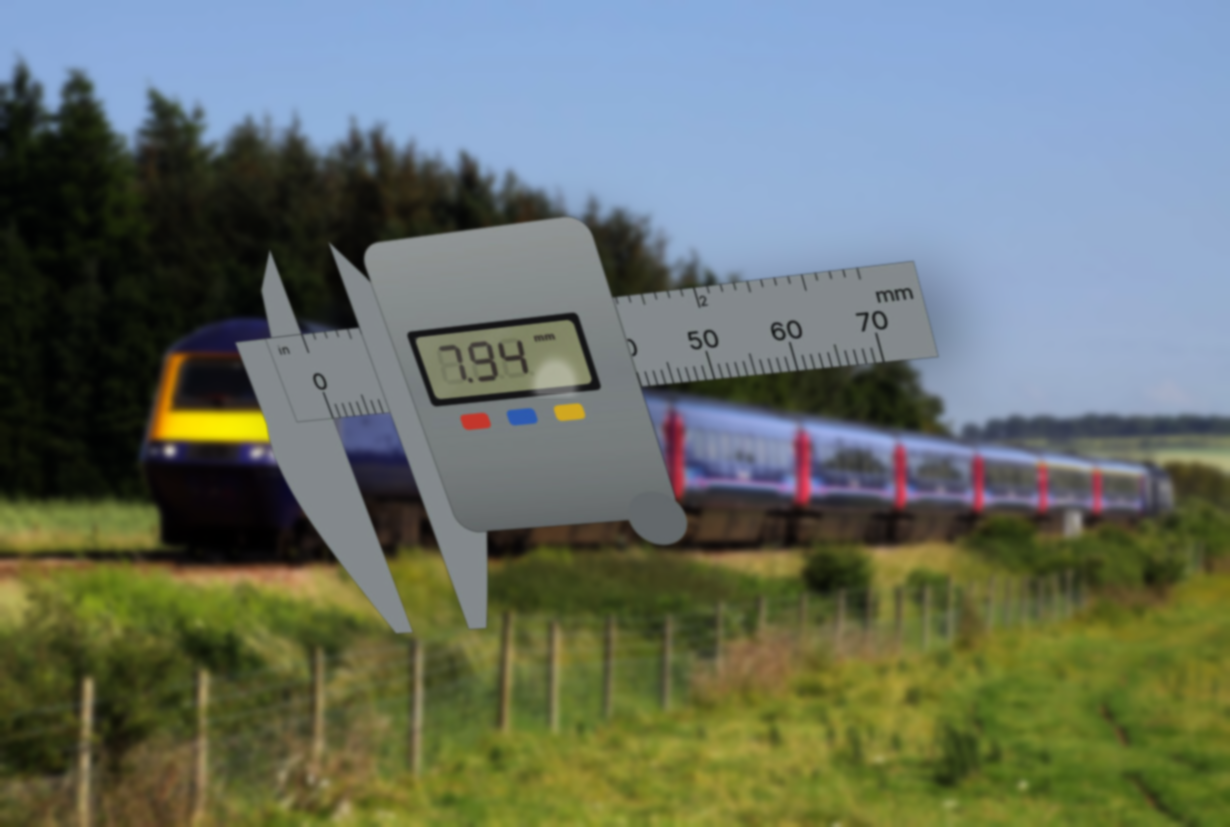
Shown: 7.94 mm
